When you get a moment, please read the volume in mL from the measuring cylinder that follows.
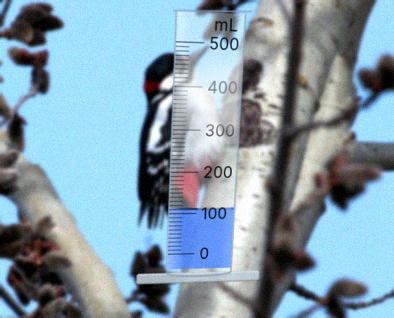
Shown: 110 mL
